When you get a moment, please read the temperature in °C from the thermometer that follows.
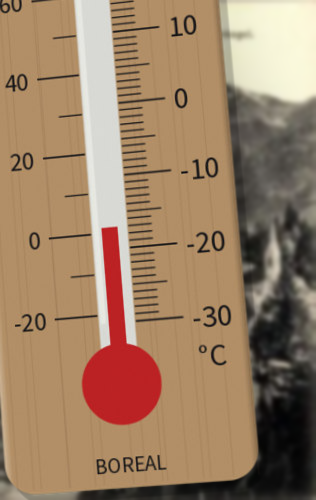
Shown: -17 °C
